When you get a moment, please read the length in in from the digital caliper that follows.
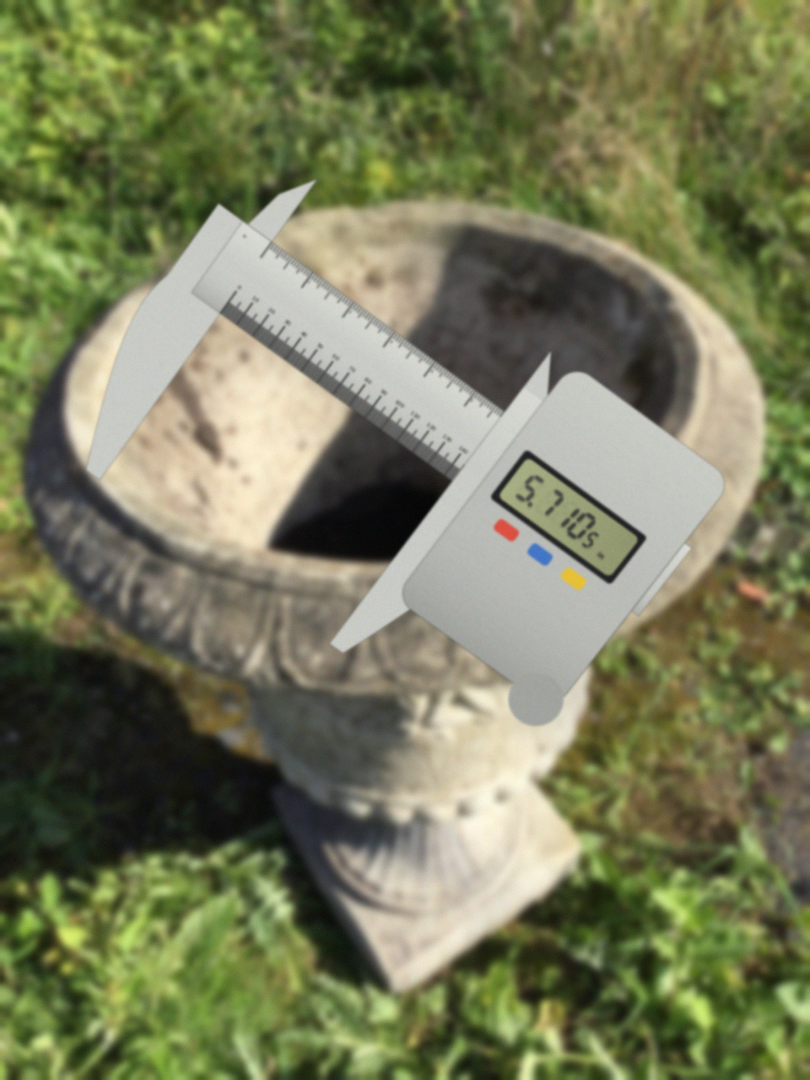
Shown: 5.7105 in
